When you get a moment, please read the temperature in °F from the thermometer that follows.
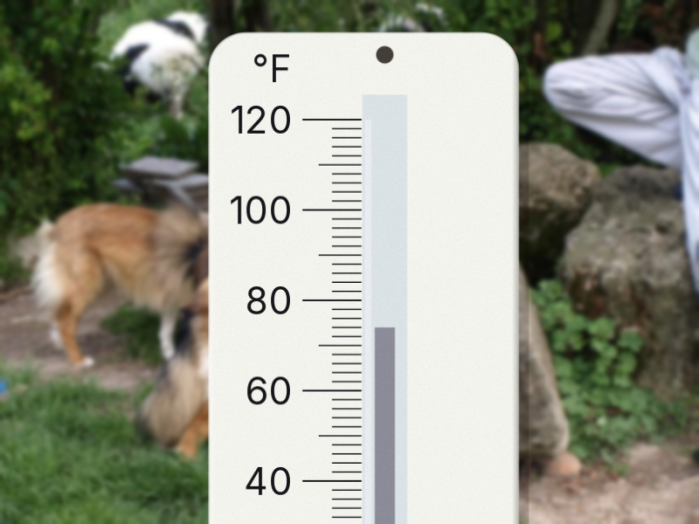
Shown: 74 °F
